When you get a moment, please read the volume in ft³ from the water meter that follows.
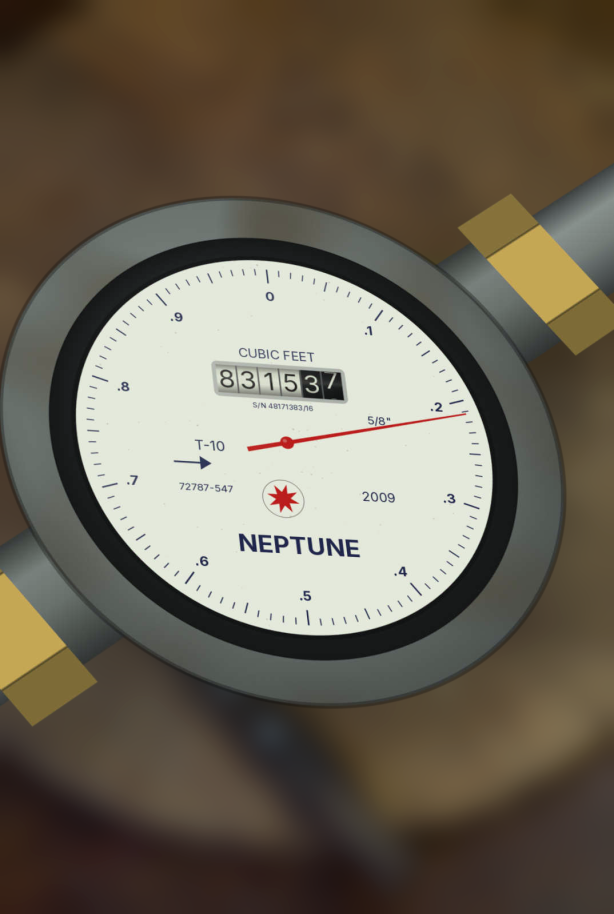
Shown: 831537.21 ft³
